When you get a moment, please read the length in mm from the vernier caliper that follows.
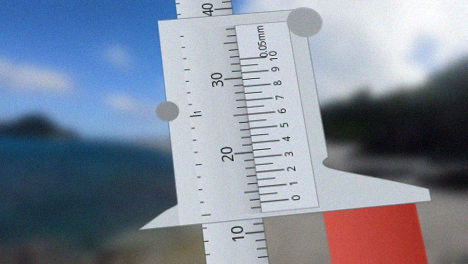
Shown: 13.6 mm
